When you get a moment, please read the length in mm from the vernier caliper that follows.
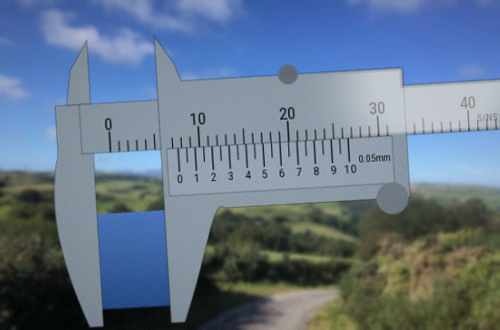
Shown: 7.6 mm
